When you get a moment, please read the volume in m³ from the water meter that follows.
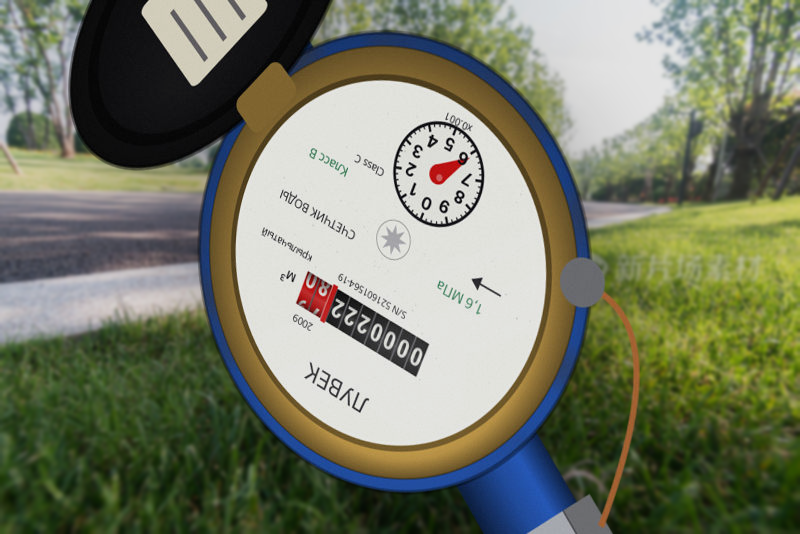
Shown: 222.796 m³
